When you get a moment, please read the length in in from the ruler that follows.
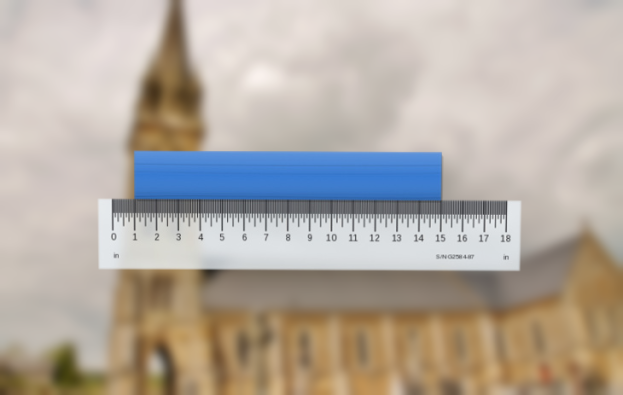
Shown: 14 in
